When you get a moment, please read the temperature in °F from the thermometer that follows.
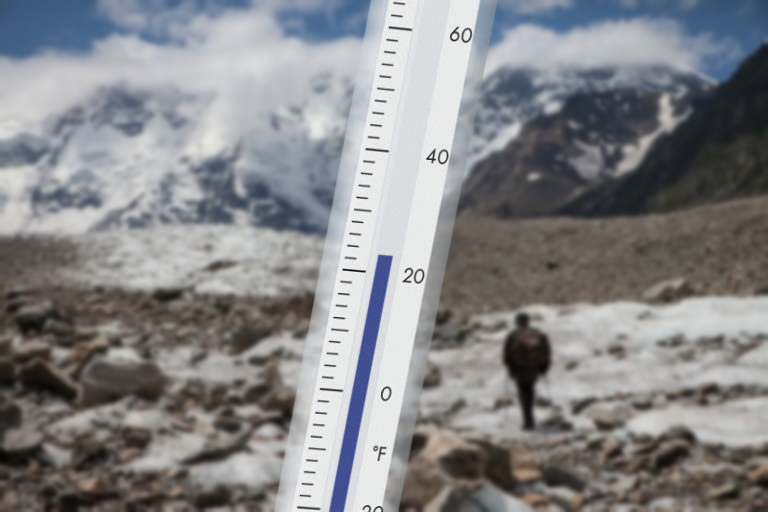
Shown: 23 °F
